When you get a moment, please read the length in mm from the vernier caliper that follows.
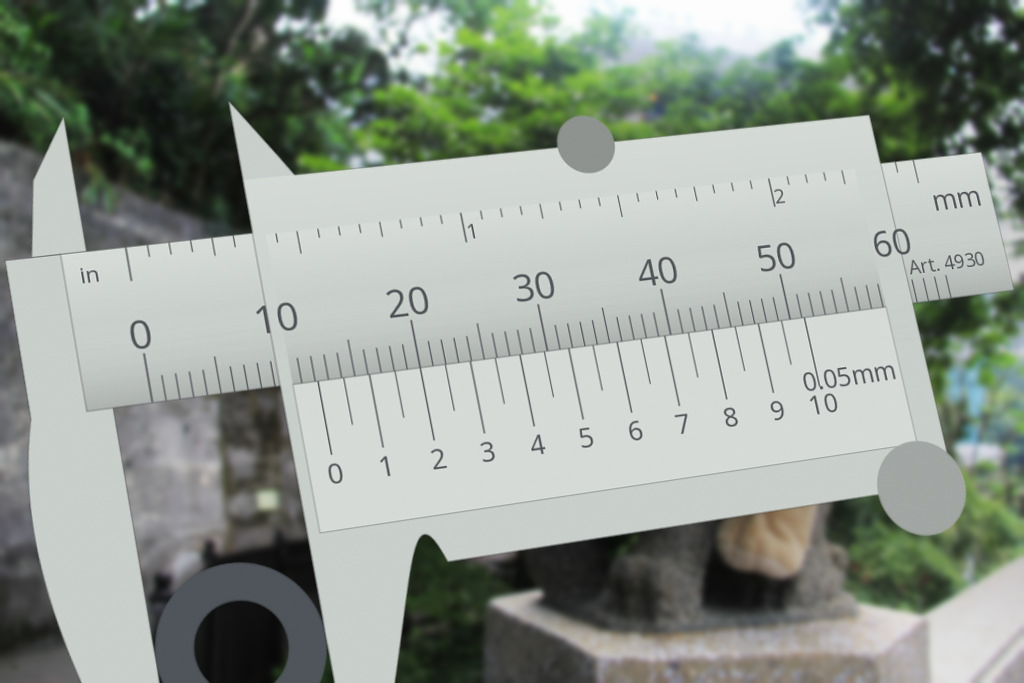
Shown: 12.2 mm
